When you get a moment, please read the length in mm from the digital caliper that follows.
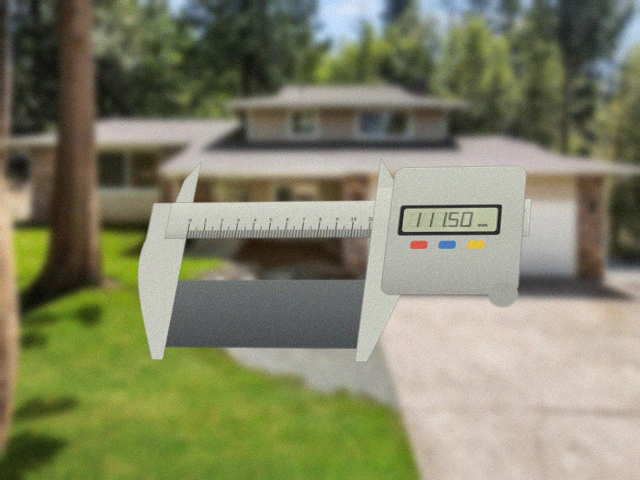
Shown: 111.50 mm
